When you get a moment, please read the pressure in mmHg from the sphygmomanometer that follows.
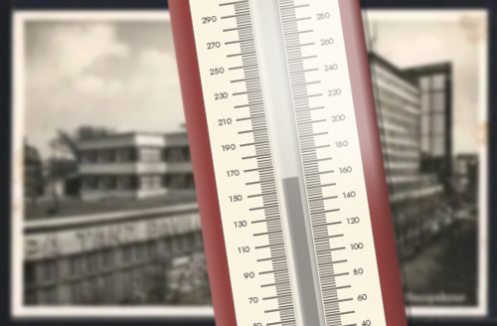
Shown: 160 mmHg
